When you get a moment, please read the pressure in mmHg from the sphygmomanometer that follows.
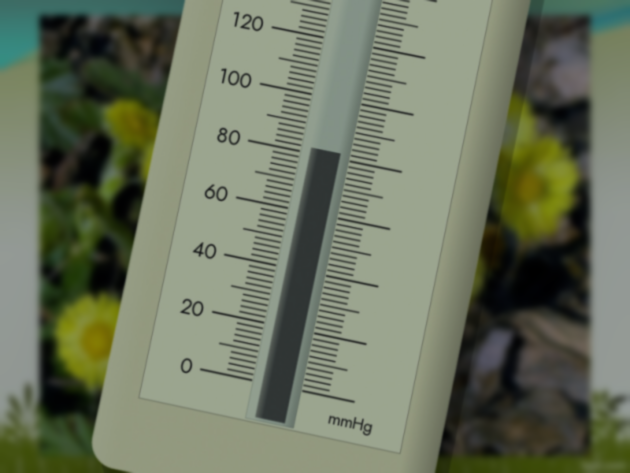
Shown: 82 mmHg
